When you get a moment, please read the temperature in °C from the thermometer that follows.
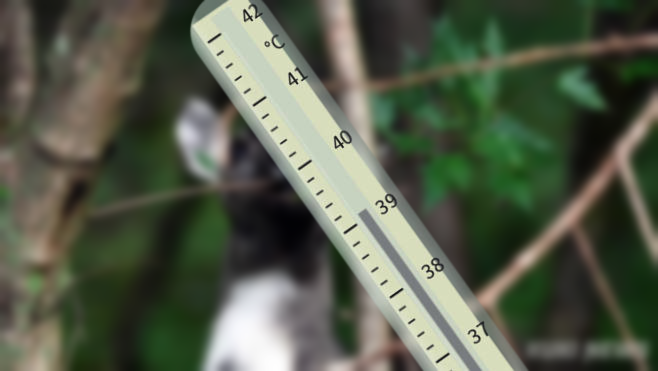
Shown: 39.1 °C
